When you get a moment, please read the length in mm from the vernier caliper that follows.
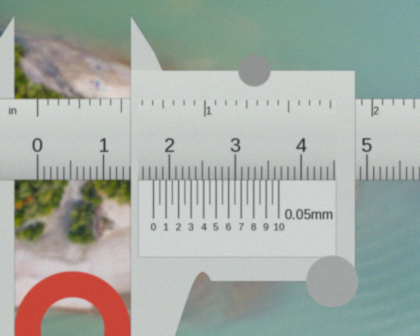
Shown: 17.6 mm
